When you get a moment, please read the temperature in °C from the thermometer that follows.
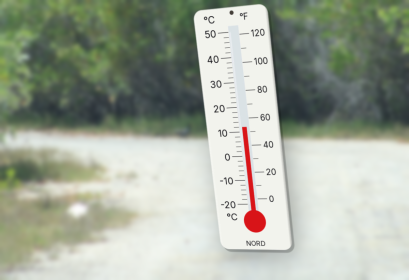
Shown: 12 °C
